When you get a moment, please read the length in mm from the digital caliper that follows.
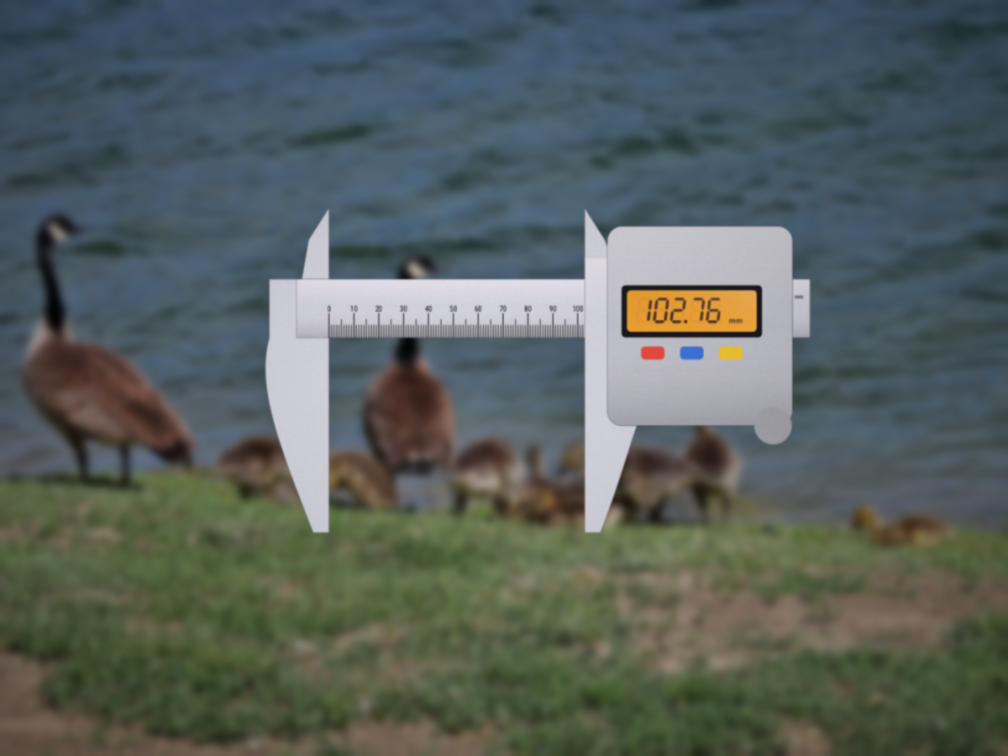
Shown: 102.76 mm
